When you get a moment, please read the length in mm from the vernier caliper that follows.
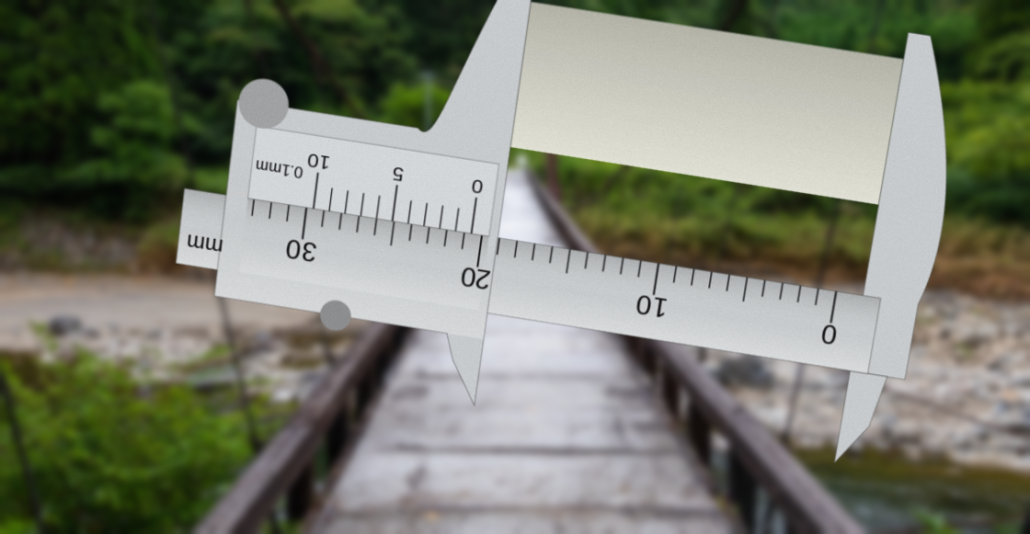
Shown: 20.6 mm
